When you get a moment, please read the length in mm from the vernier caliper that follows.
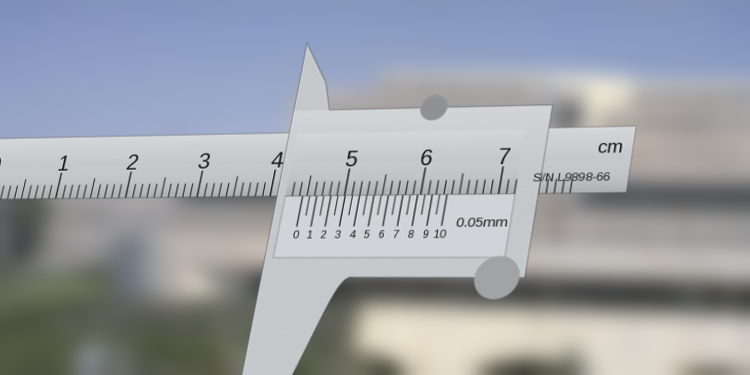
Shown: 44.4 mm
